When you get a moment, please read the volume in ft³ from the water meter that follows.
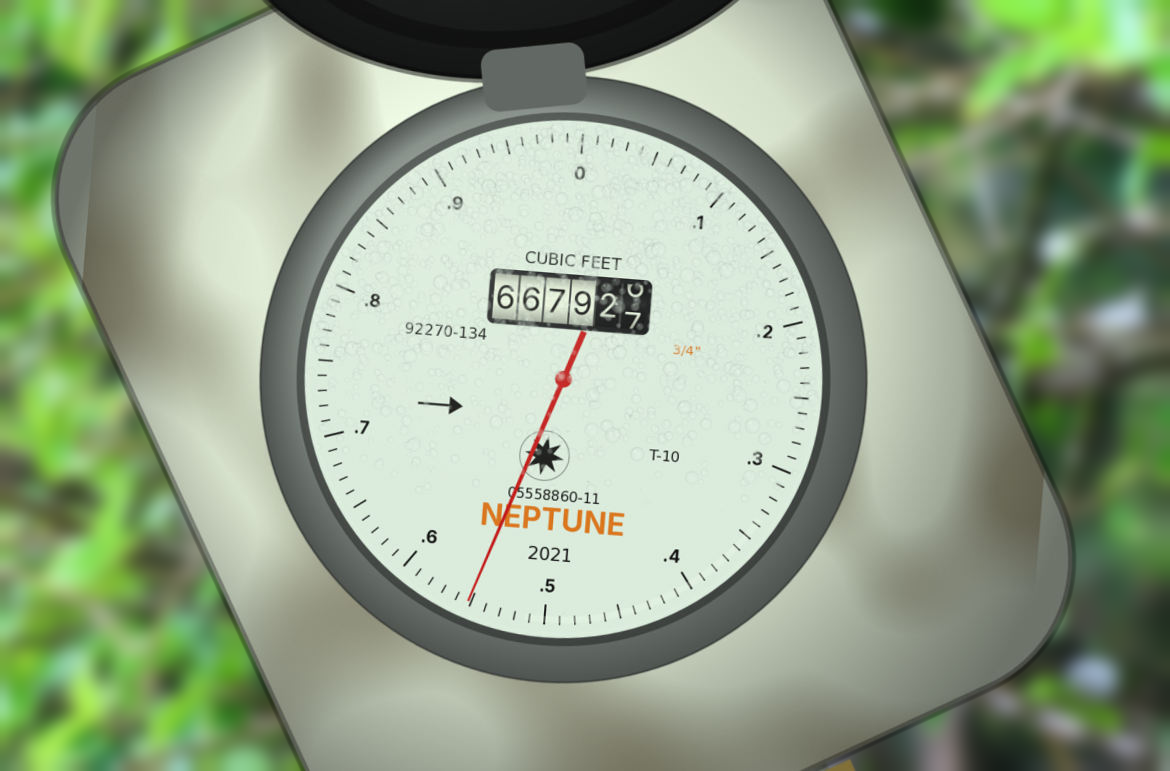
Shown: 667926.55 ft³
